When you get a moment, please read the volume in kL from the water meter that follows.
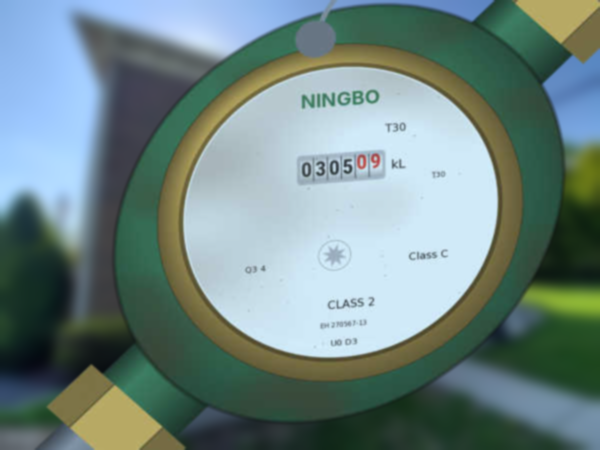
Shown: 305.09 kL
